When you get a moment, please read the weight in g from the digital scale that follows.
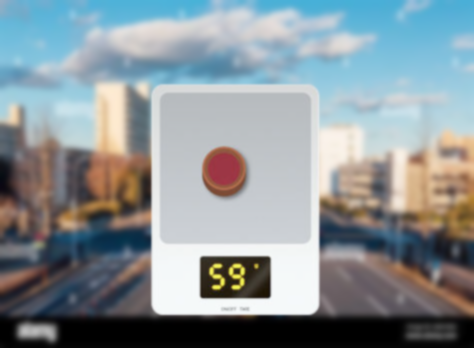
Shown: 59 g
